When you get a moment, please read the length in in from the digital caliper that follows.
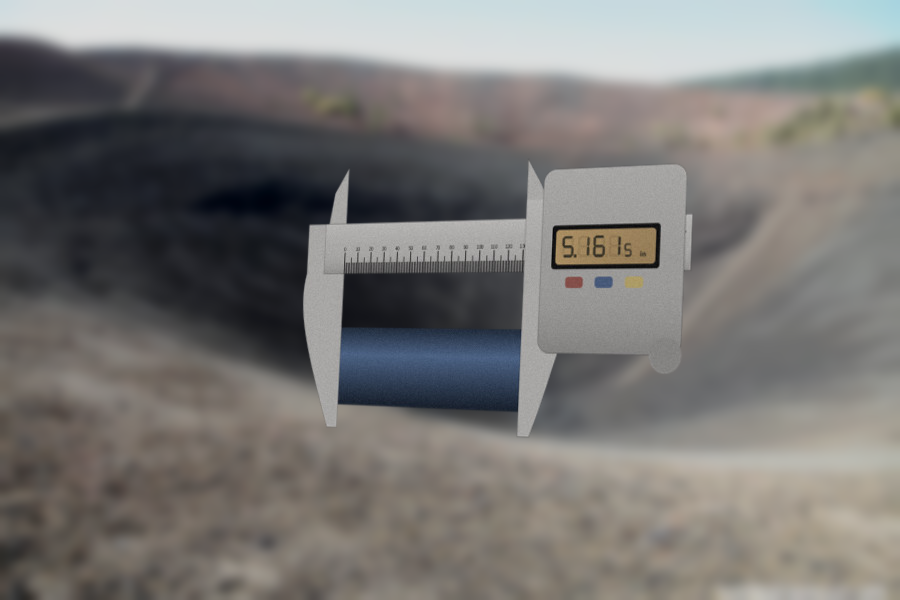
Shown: 5.1615 in
